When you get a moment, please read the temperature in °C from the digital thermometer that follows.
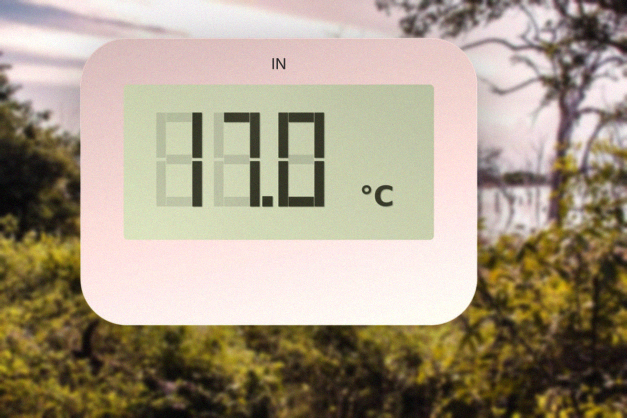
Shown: 17.0 °C
